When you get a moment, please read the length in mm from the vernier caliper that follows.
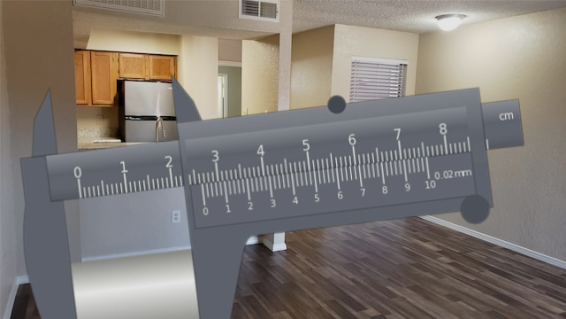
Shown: 26.5 mm
